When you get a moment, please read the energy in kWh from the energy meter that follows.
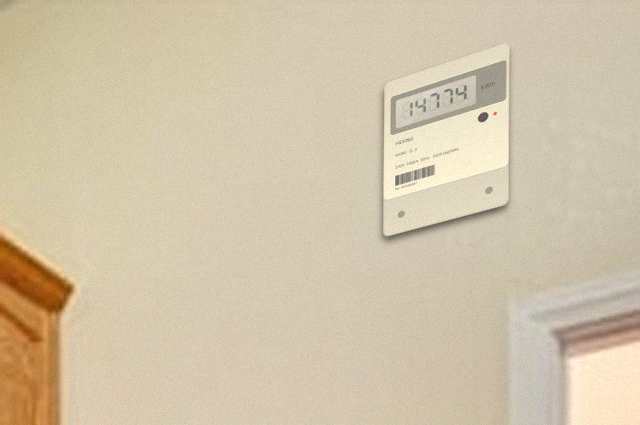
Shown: 14774 kWh
